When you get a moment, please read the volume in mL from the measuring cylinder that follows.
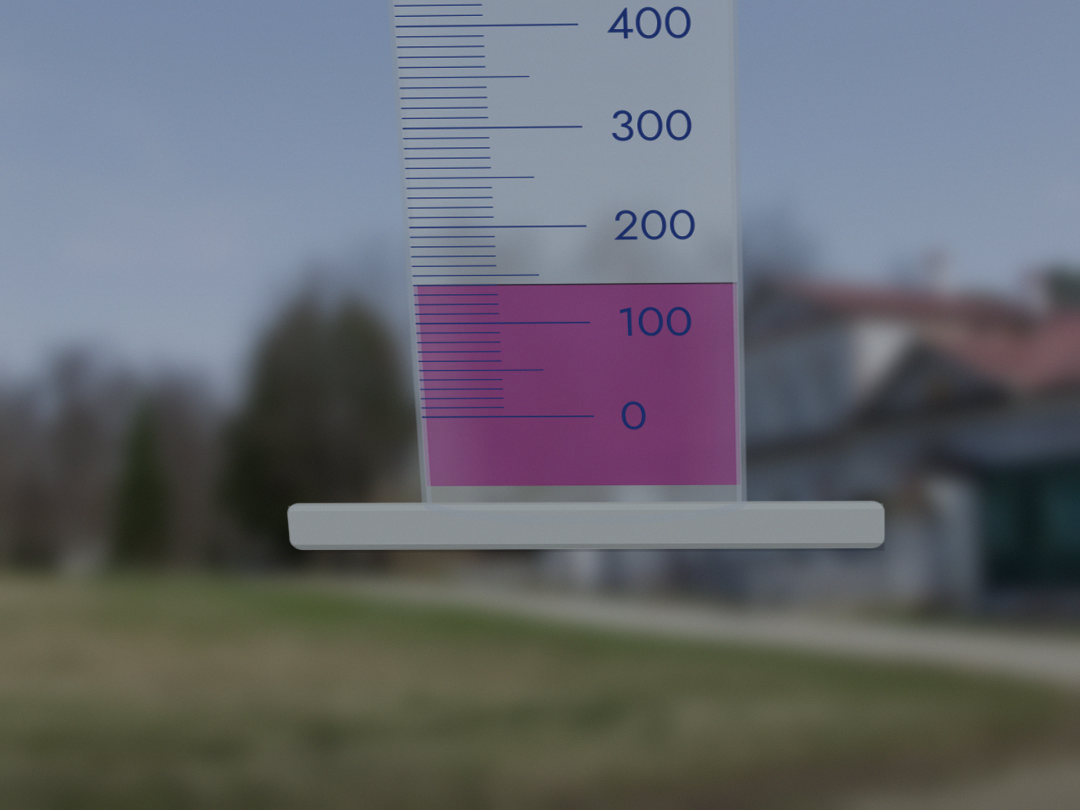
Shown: 140 mL
